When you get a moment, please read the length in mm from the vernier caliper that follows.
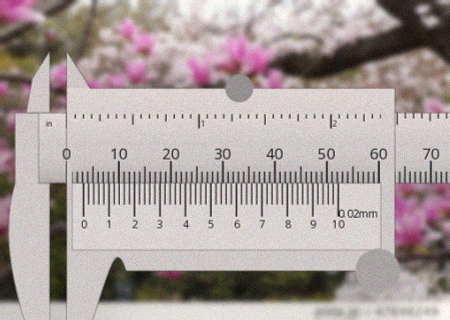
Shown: 3.2 mm
